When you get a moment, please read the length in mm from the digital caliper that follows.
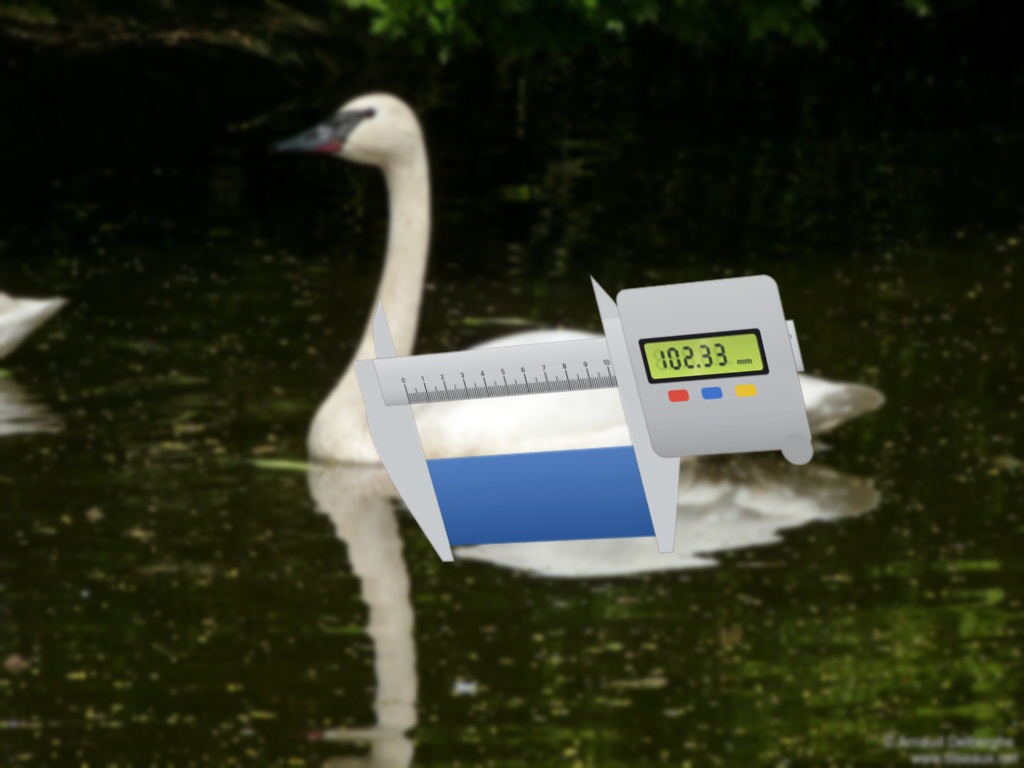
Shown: 102.33 mm
